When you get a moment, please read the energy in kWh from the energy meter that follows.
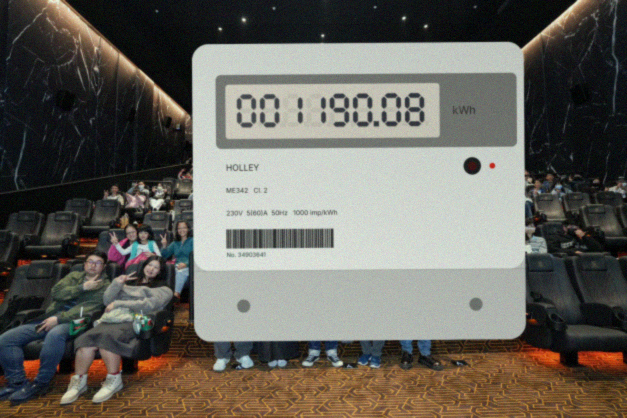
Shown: 1190.08 kWh
